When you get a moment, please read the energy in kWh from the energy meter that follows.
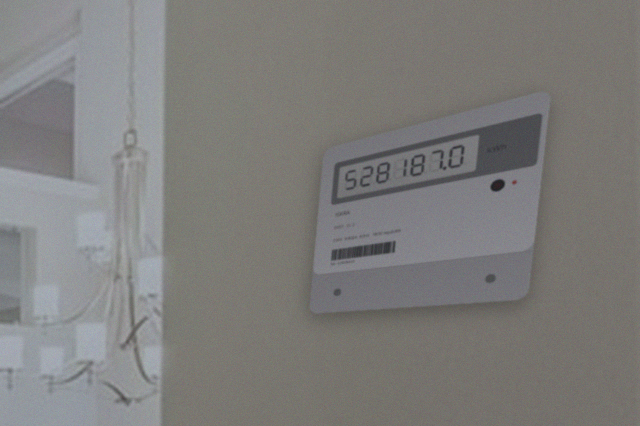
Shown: 528187.0 kWh
